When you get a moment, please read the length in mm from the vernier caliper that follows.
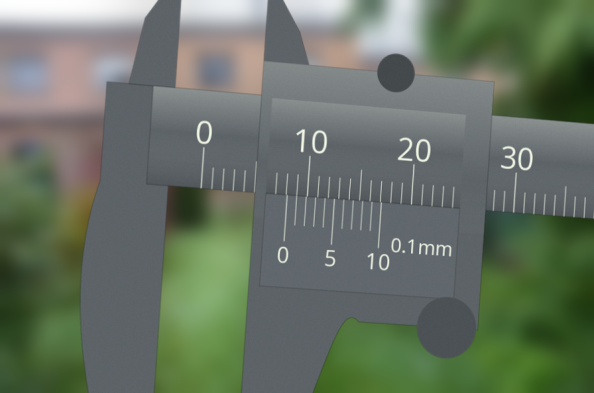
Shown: 8.1 mm
